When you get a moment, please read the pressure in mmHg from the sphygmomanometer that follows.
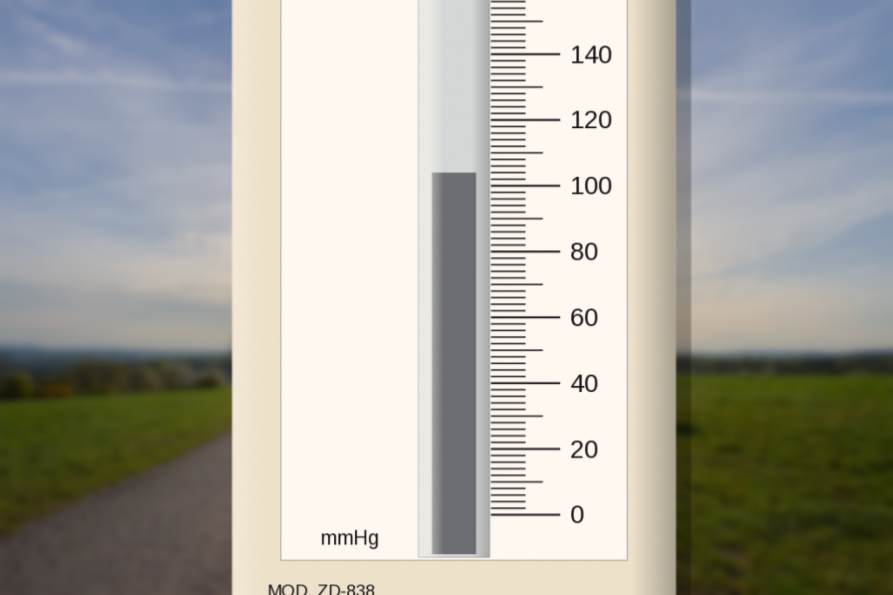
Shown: 104 mmHg
